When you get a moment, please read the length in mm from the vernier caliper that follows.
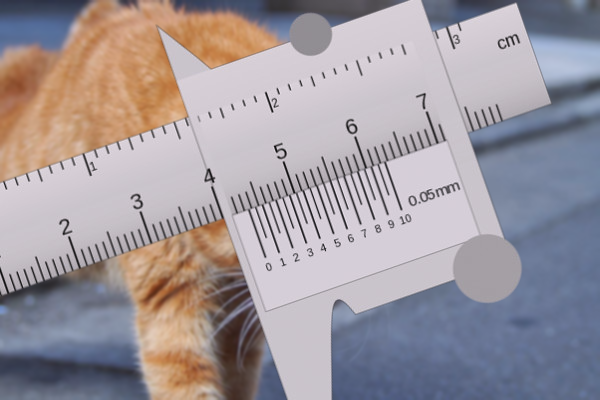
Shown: 43.6 mm
